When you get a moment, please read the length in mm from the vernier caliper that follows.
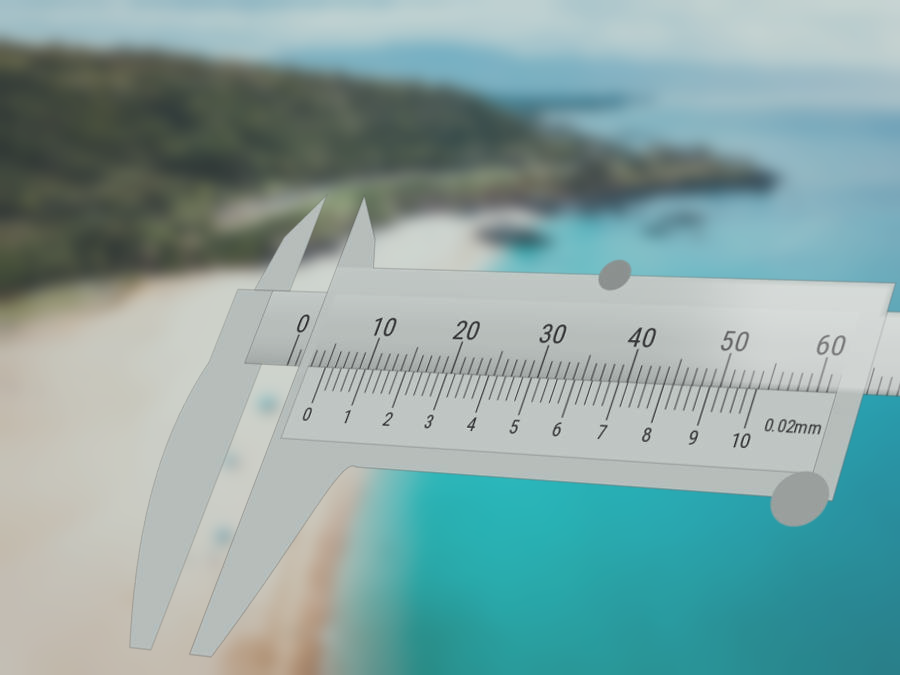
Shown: 4.8 mm
